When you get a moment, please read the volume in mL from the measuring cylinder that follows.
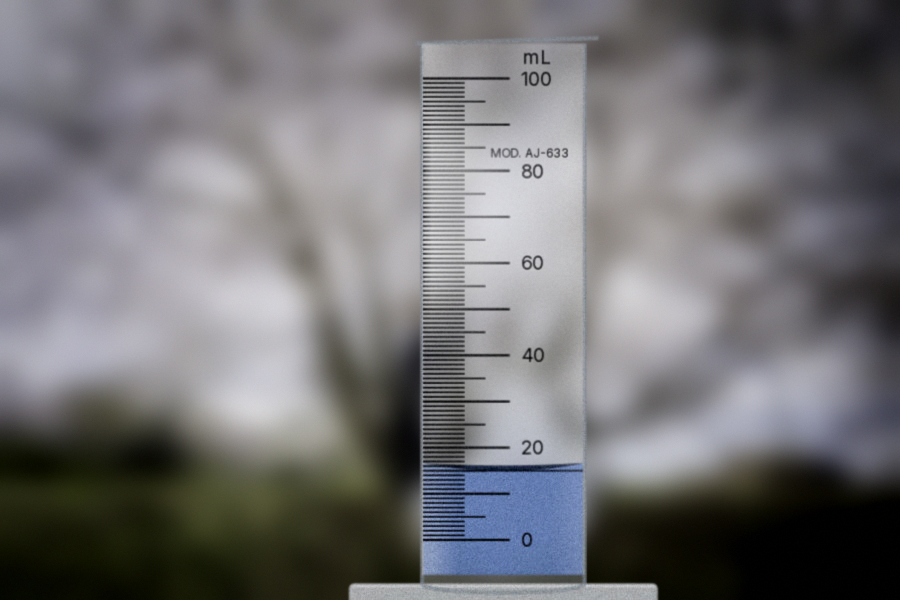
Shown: 15 mL
